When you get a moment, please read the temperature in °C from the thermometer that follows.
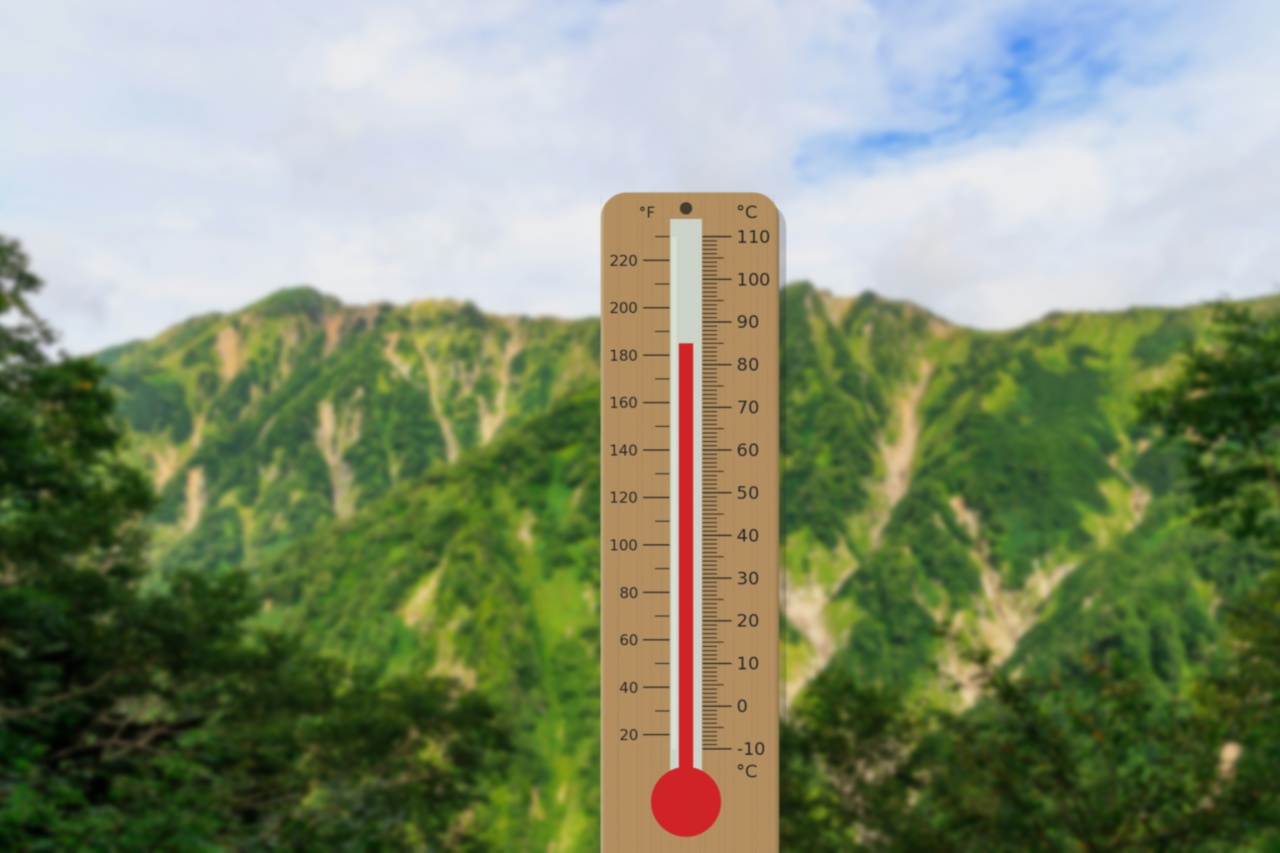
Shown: 85 °C
